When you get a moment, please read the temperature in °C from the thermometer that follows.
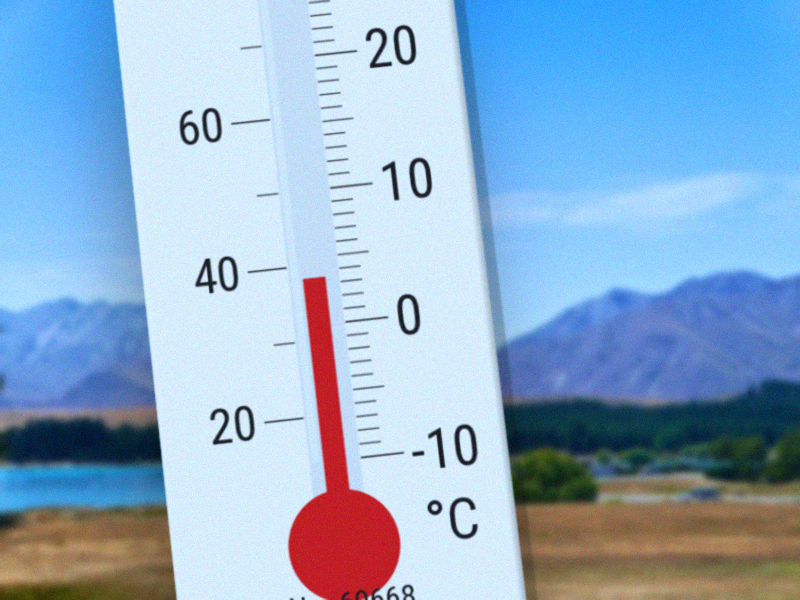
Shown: 3.5 °C
